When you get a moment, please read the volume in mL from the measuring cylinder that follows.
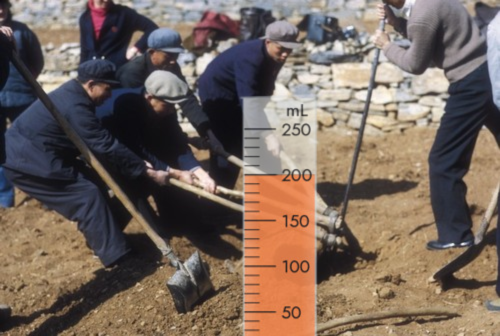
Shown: 200 mL
